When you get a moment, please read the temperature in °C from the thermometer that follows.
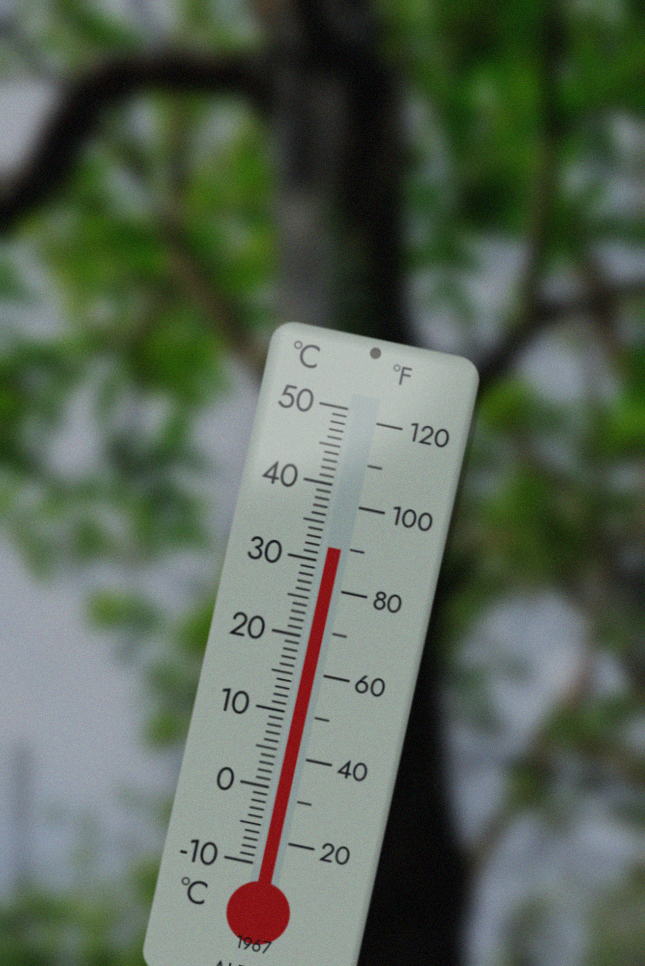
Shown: 32 °C
